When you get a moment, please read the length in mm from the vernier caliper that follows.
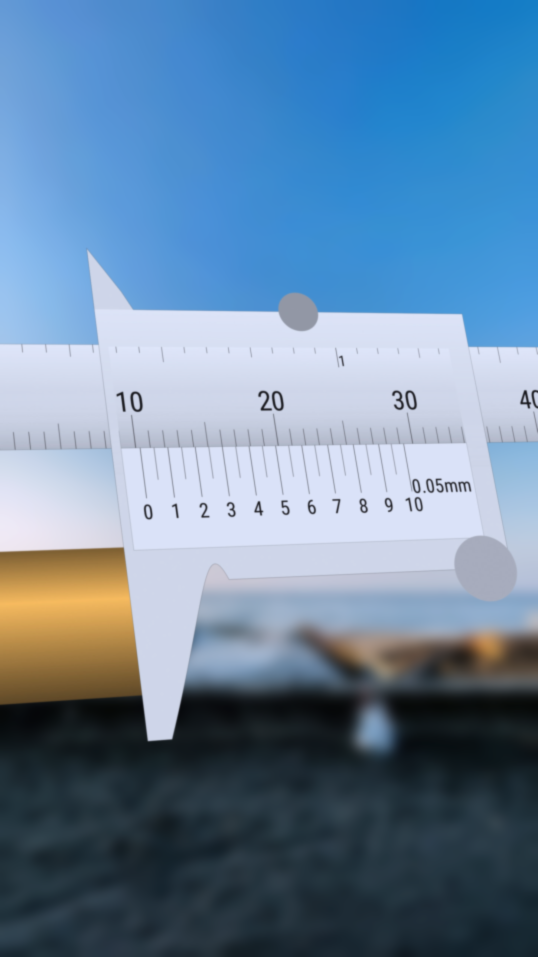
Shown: 10.3 mm
